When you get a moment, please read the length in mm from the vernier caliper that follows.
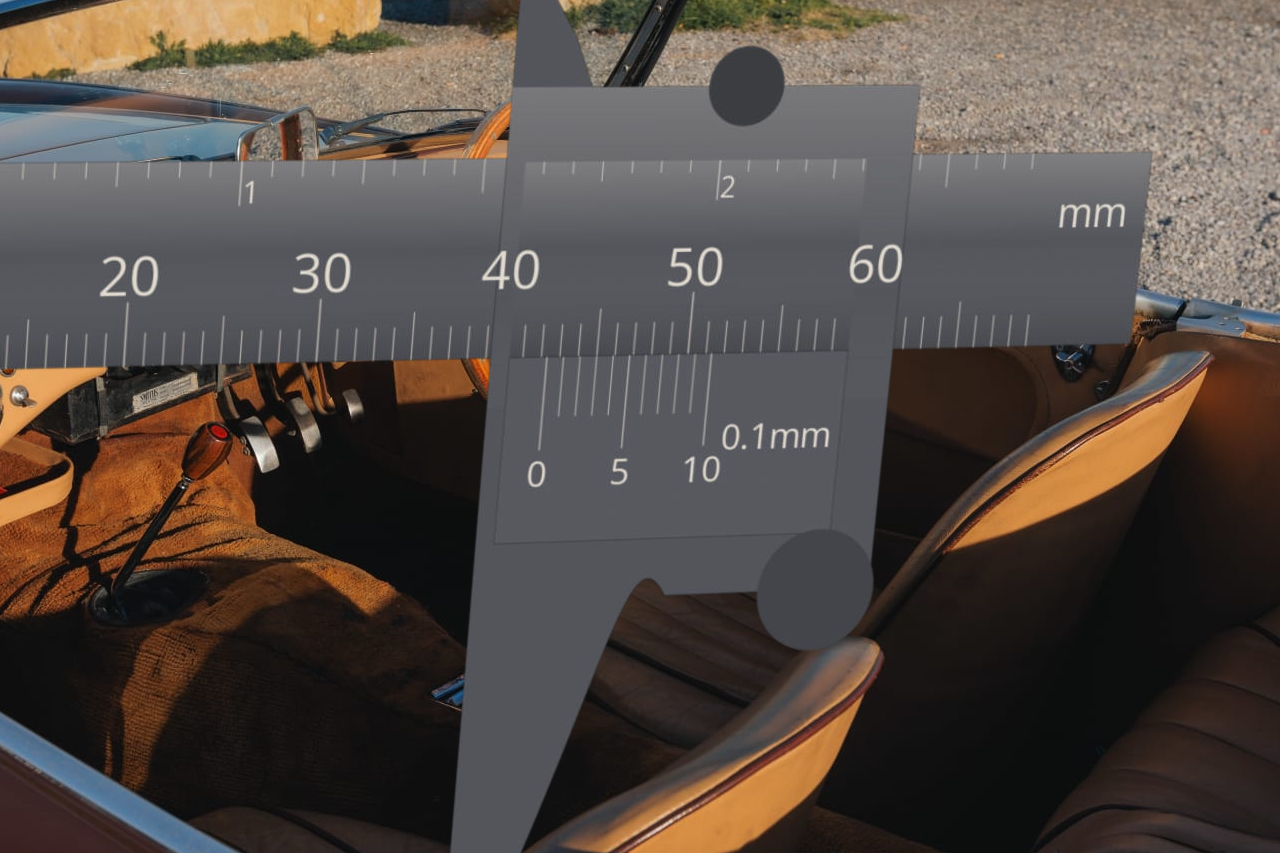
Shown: 42.3 mm
